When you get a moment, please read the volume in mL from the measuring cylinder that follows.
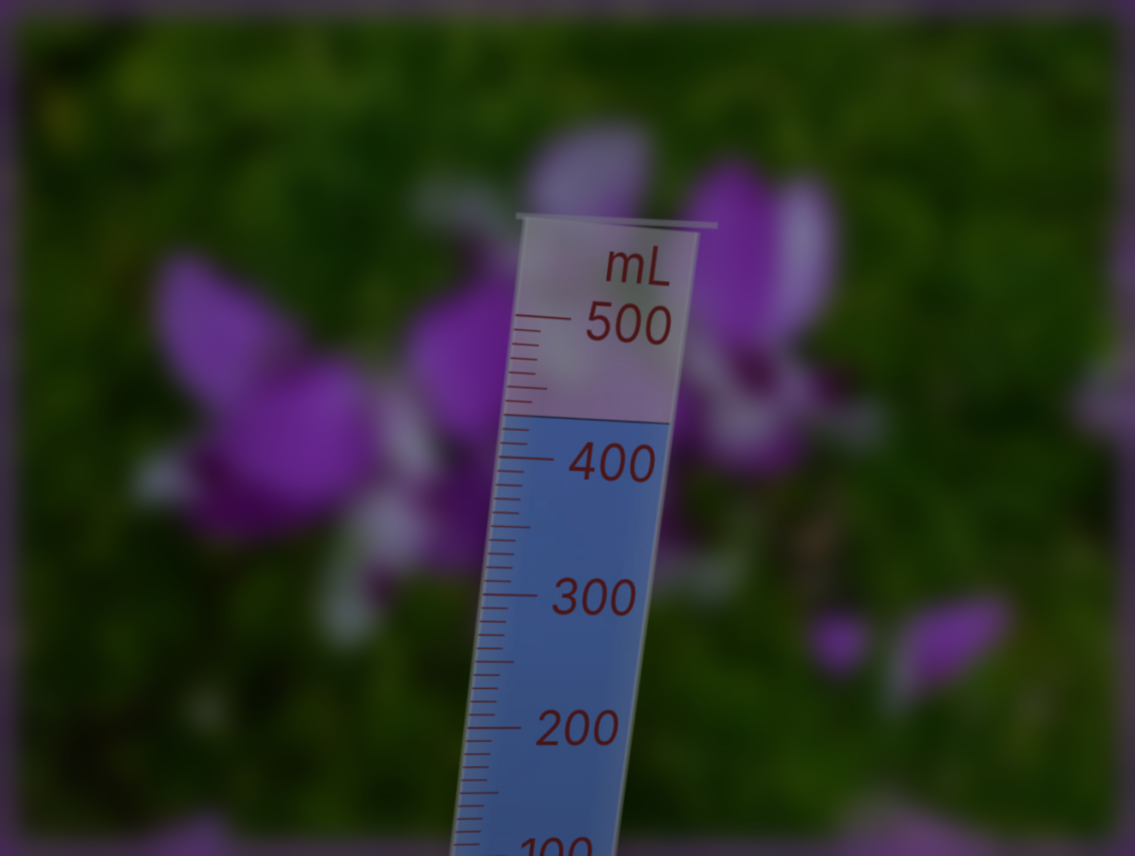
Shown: 430 mL
